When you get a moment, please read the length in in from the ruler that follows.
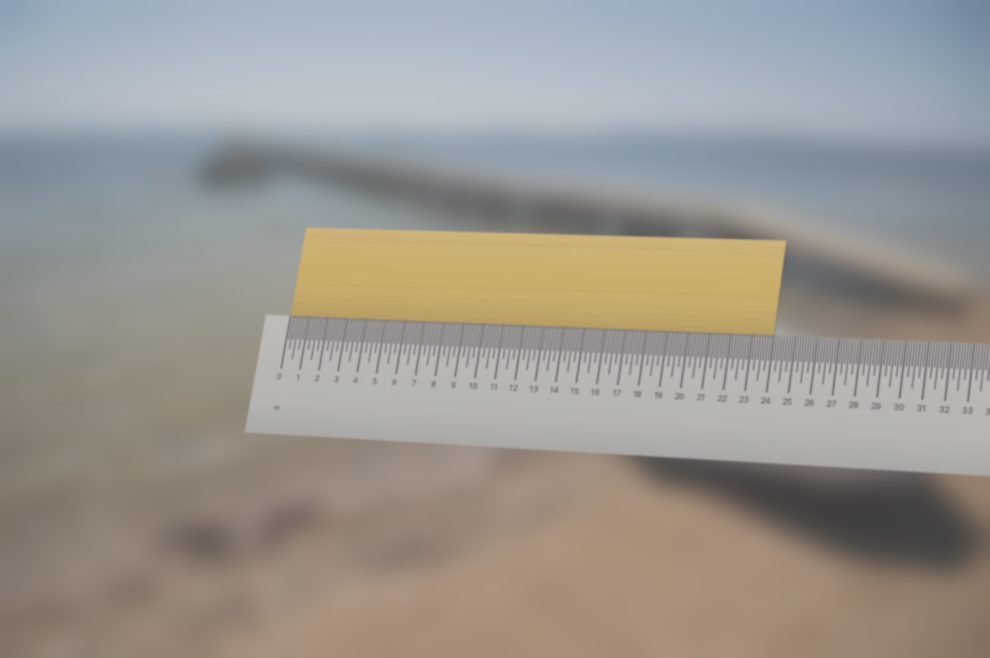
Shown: 24 in
